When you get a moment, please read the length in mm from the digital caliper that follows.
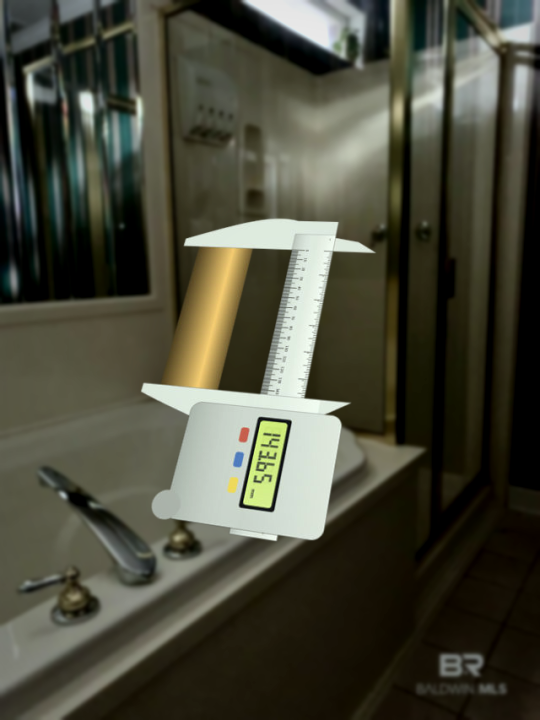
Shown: 143.65 mm
